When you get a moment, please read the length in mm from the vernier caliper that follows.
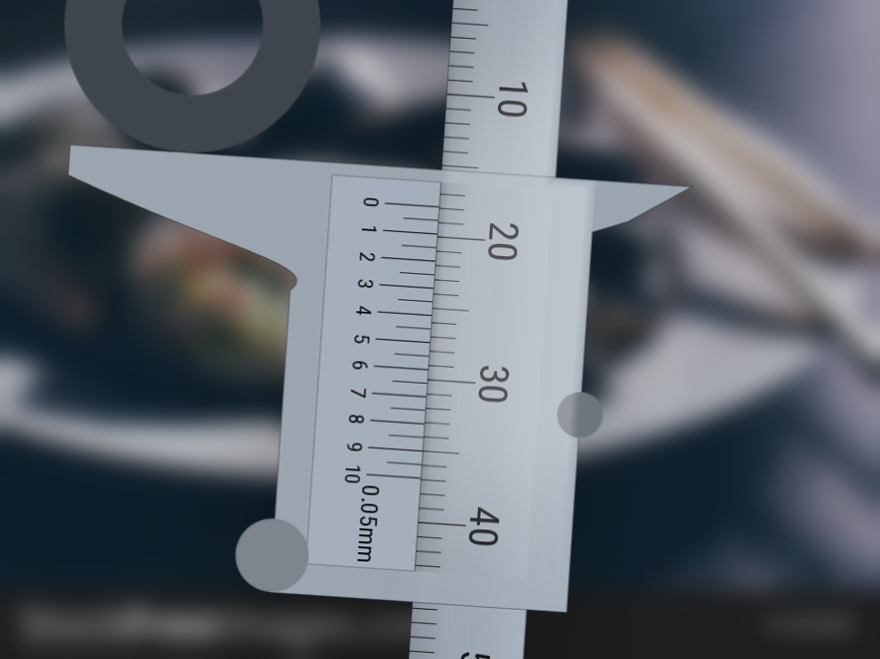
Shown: 17.9 mm
